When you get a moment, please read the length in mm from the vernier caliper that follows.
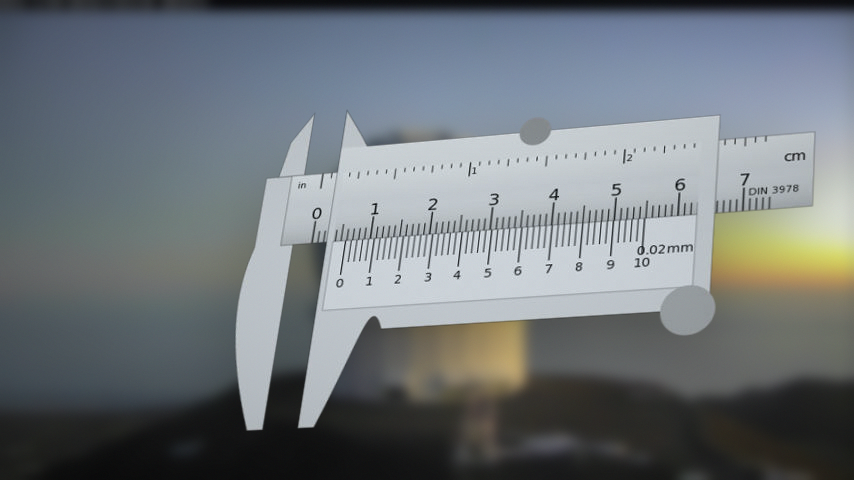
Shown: 5.8 mm
